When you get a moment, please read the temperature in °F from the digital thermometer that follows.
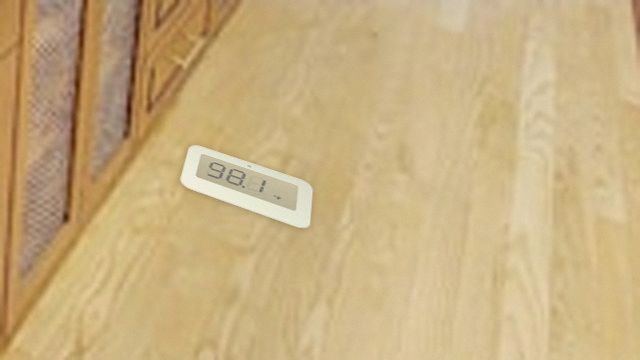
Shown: 98.1 °F
